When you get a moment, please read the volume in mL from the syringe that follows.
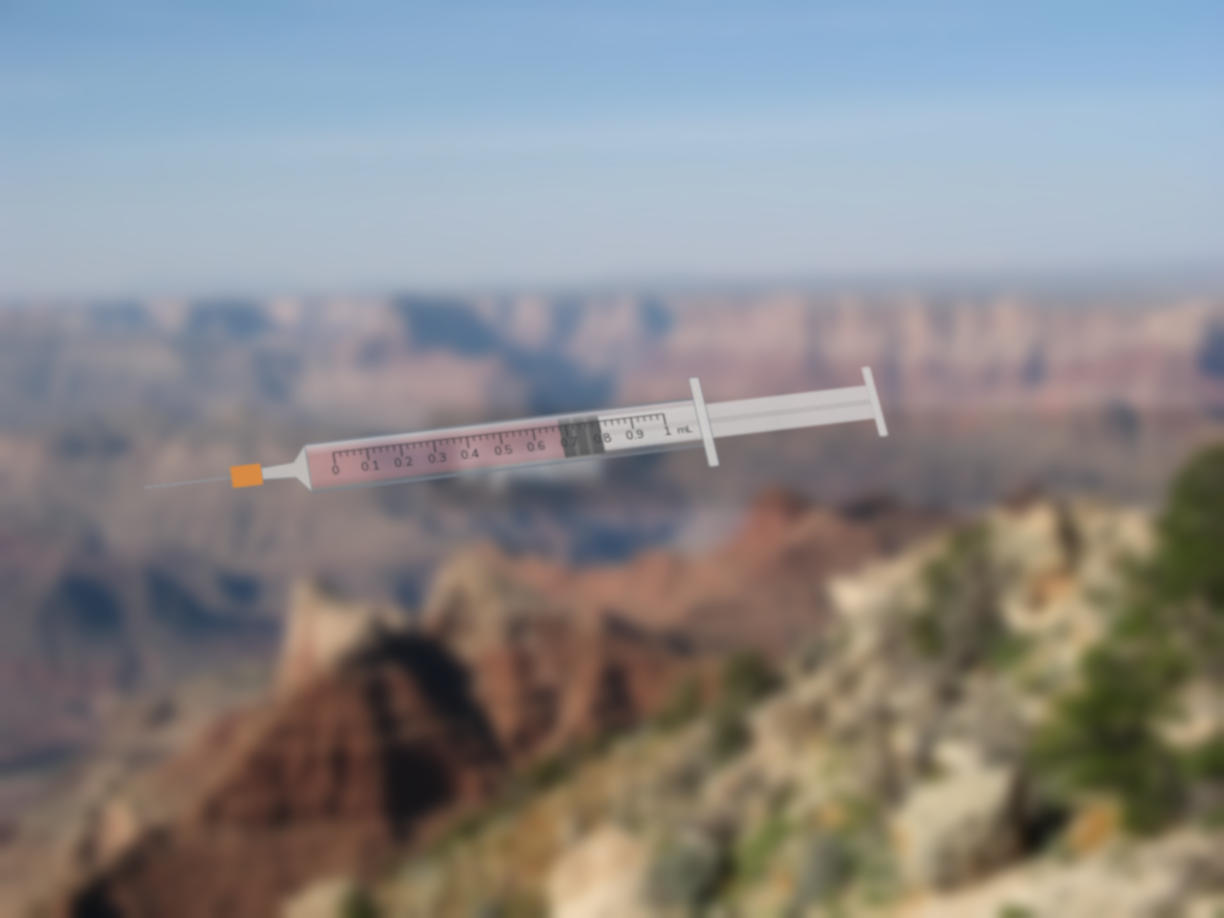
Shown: 0.68 mL
